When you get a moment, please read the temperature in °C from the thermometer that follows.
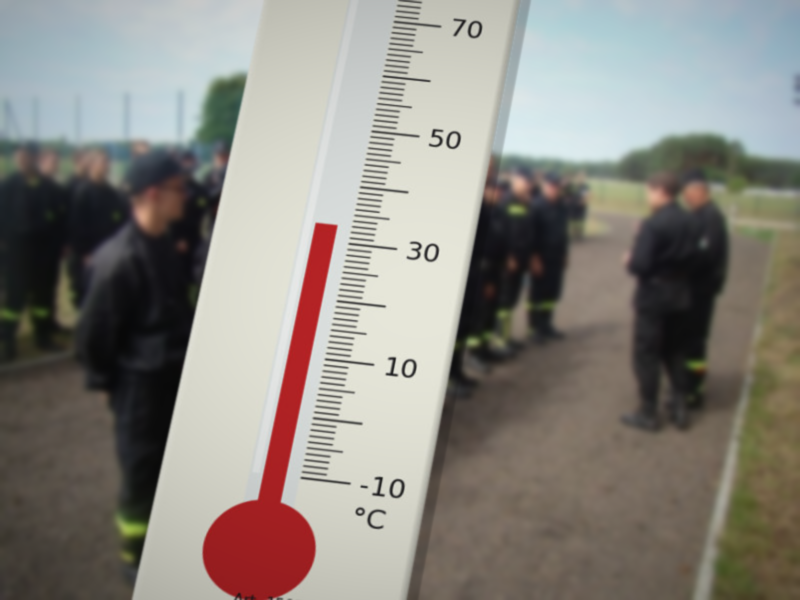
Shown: 33 °C
